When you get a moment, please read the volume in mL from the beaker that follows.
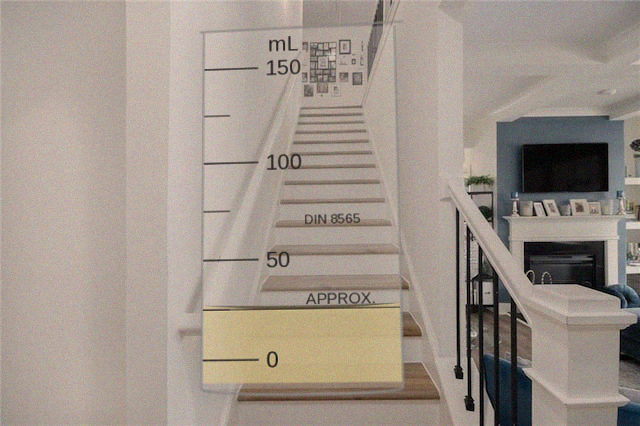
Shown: 25 mL
